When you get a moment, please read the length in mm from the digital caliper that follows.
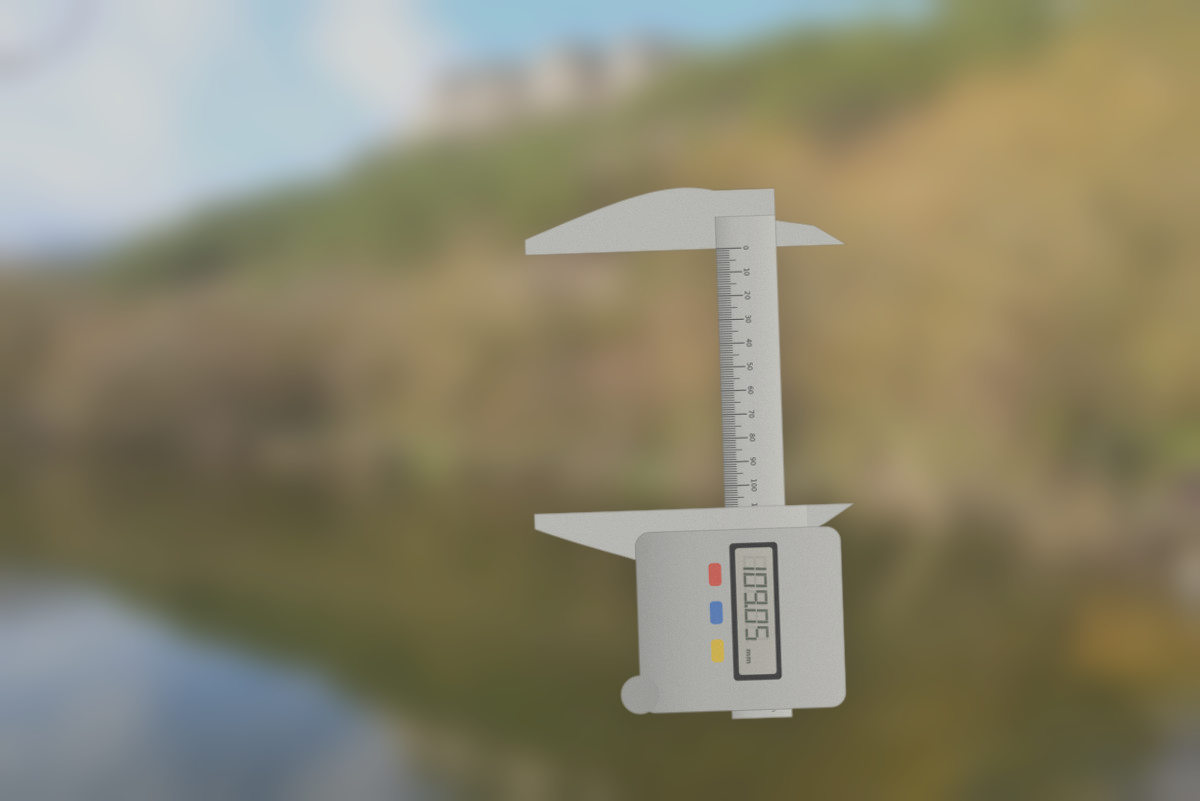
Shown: 109.05 mm
